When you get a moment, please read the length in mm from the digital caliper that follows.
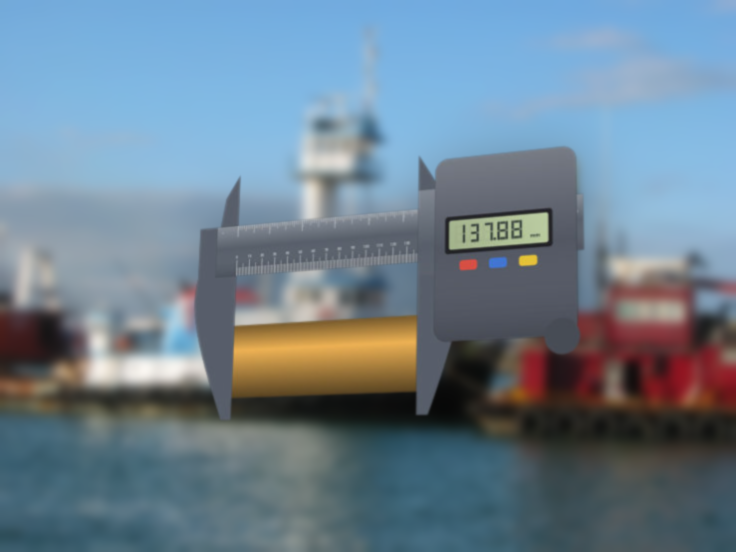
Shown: 137.88 mm
